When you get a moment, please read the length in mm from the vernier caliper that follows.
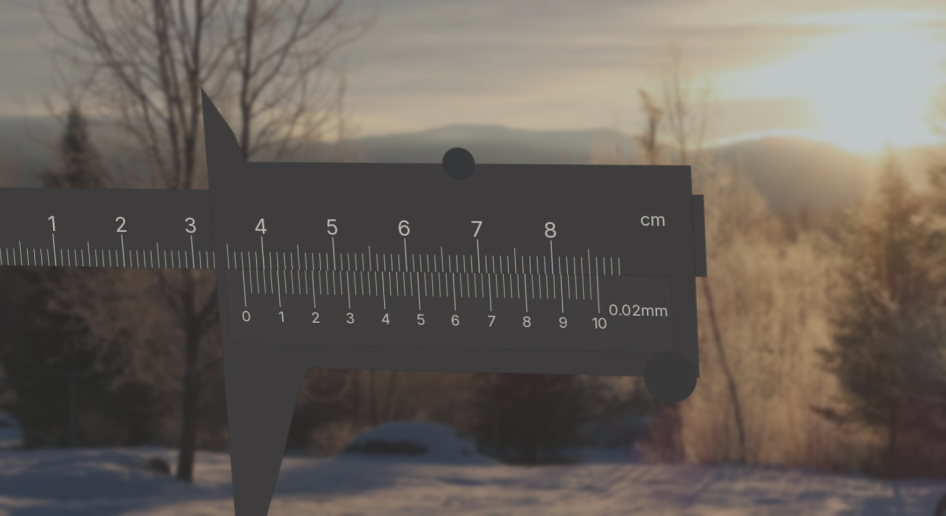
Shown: 37.0 mm
